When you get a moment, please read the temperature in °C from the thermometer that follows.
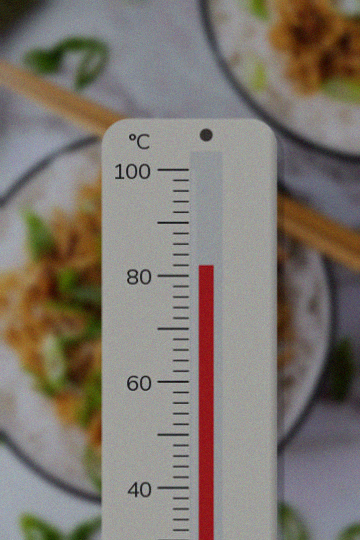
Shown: 82 °C
